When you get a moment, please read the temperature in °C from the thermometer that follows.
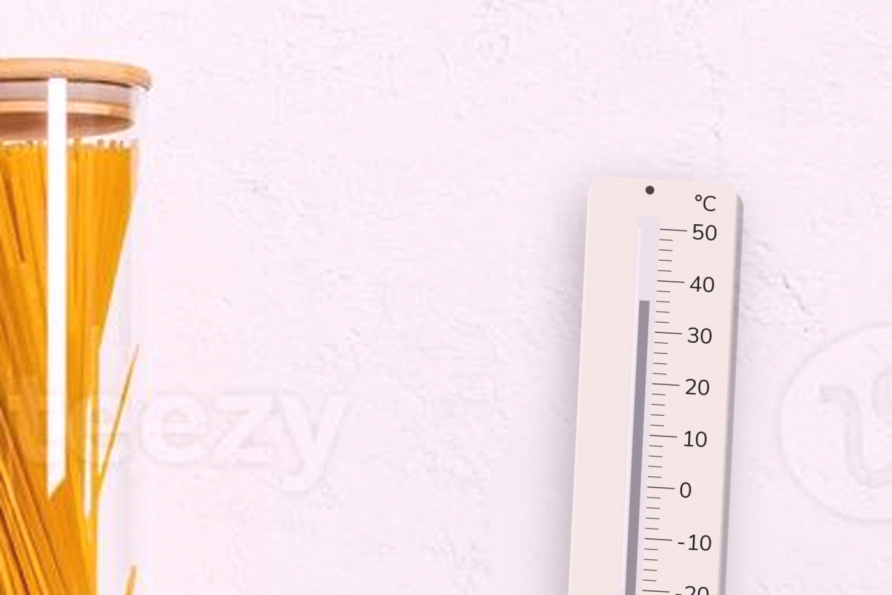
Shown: 36 °C
